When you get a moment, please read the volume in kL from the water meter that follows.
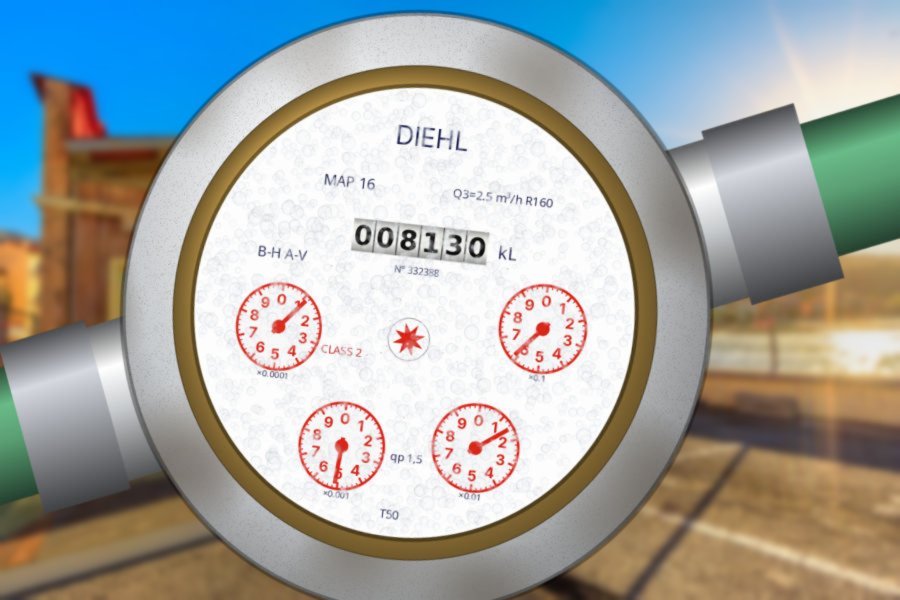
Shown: 8130.6151 kL
